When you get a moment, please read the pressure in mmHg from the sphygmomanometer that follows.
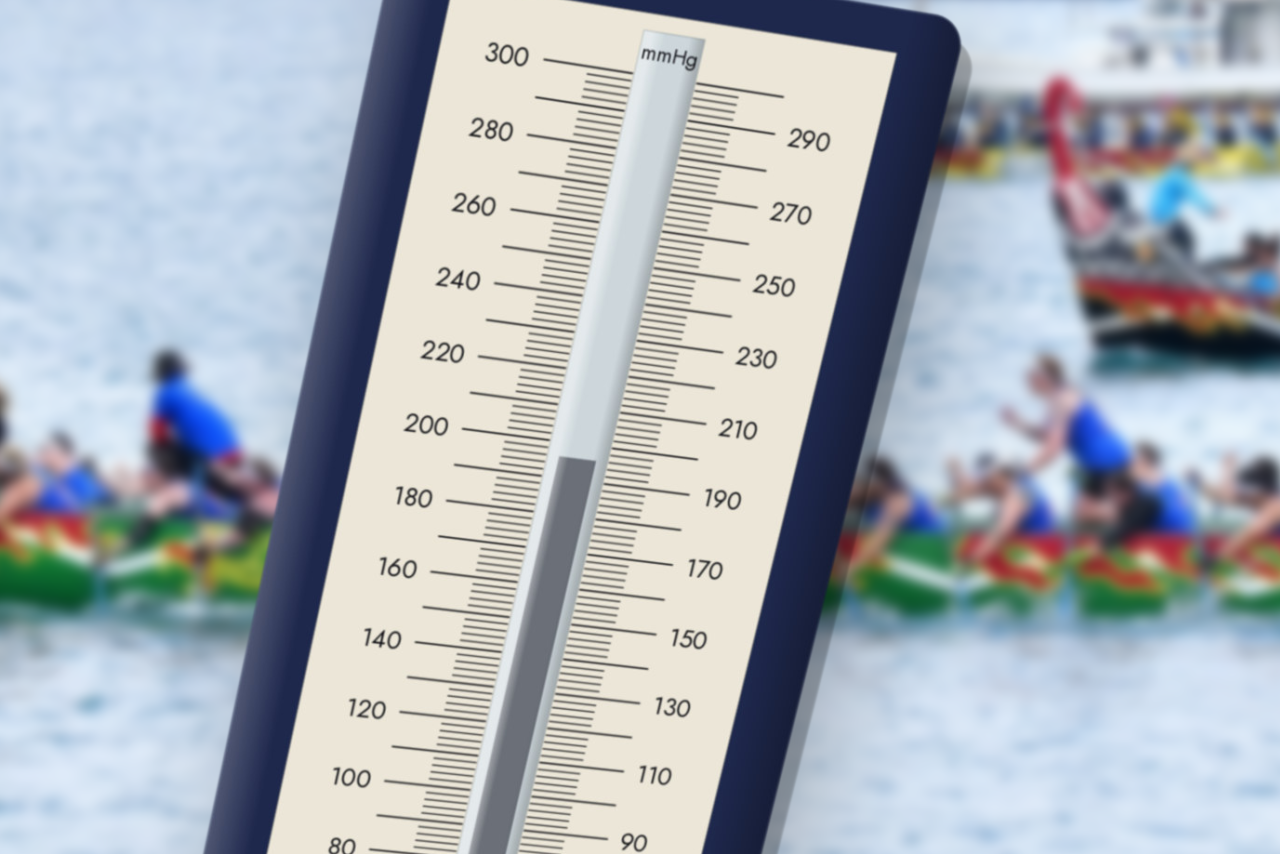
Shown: 196 mmHg
